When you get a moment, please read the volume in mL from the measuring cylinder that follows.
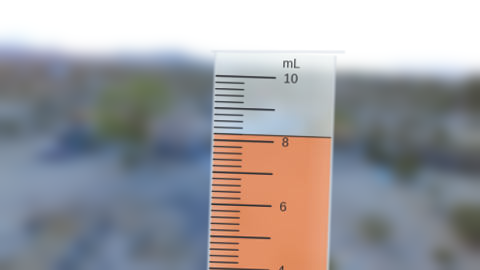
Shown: 8.2 mL
